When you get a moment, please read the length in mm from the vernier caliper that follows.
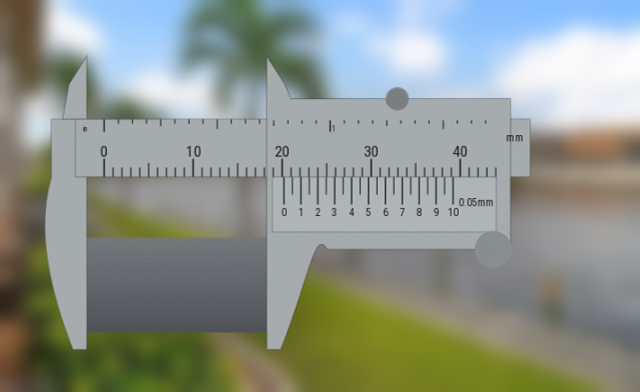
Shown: 20.2 mm
